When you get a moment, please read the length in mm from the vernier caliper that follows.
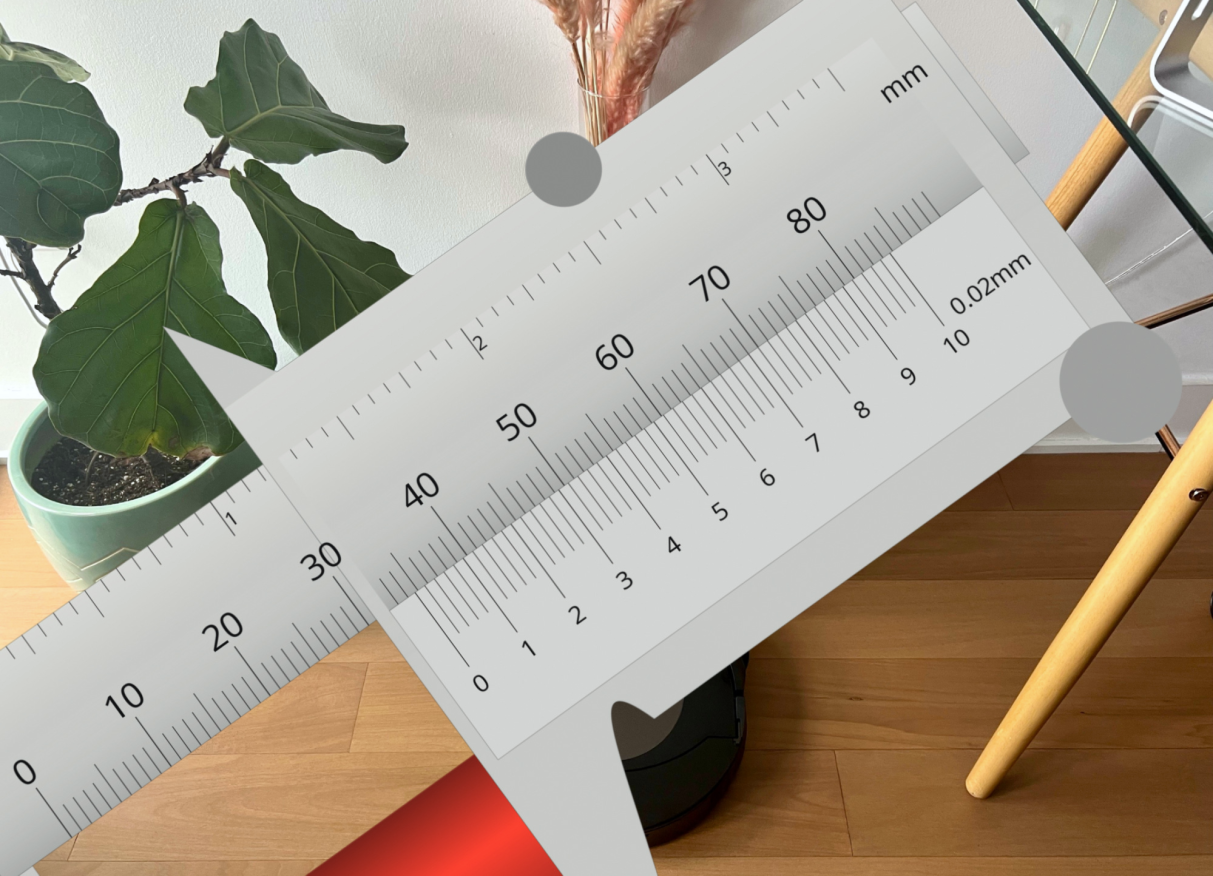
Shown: 34.7 mm
